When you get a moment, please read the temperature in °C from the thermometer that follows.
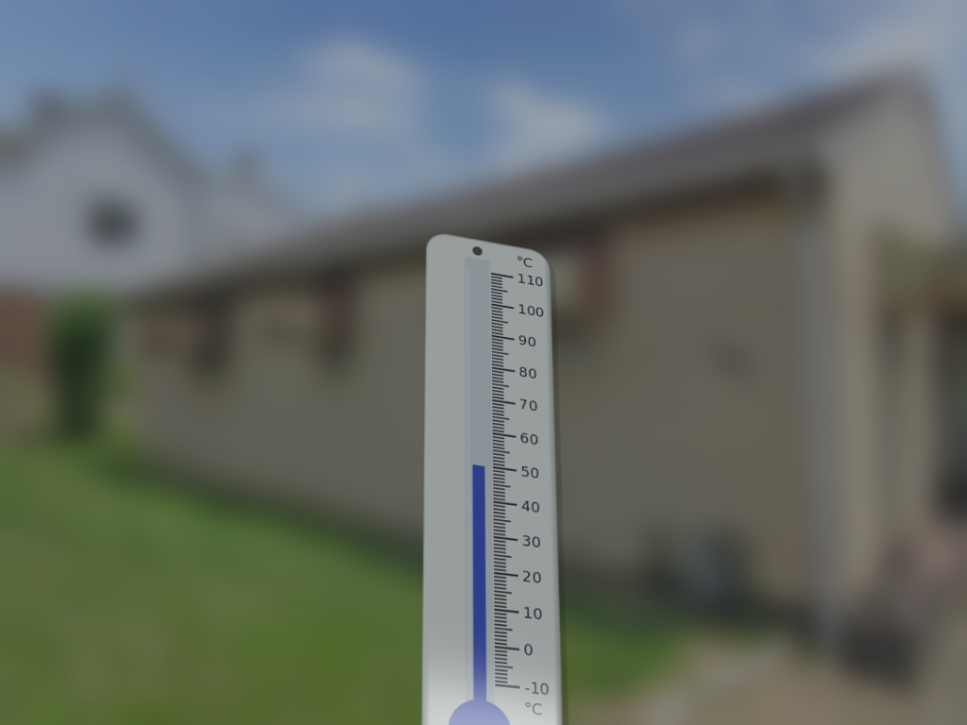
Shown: 50 °C
